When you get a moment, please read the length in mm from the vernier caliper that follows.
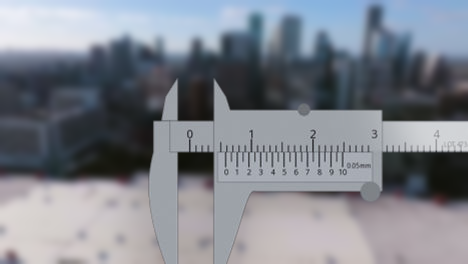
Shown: 5.8 mm
